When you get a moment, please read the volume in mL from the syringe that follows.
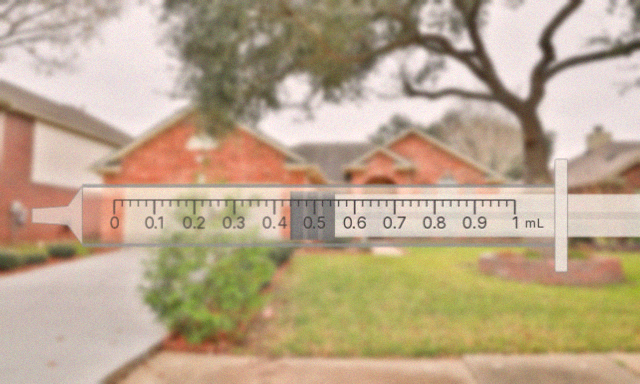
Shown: 0.44 mL
